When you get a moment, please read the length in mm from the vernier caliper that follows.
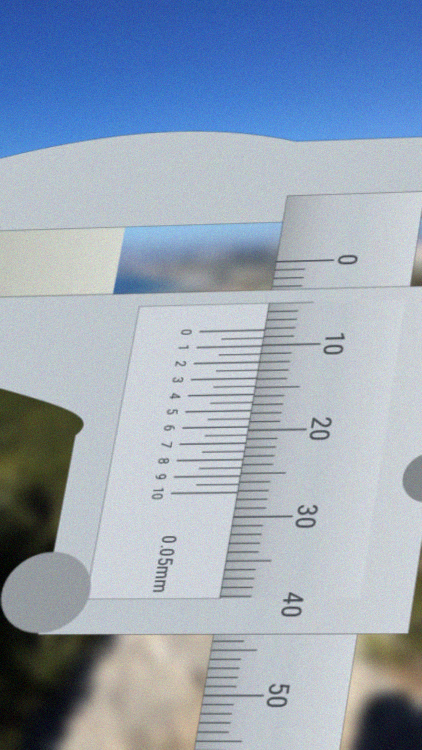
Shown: 8.2 mm
